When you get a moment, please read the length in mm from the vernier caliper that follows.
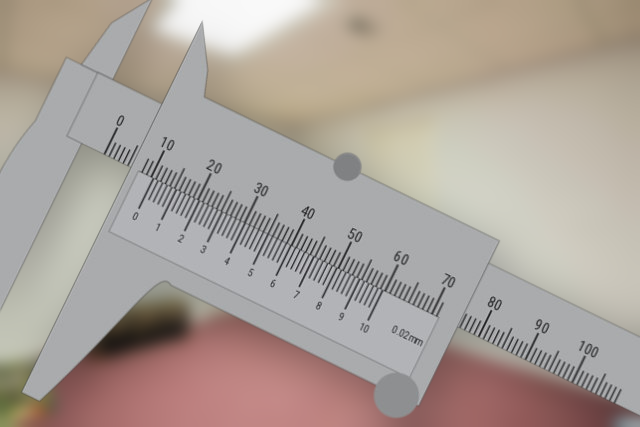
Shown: 10.5 mm
